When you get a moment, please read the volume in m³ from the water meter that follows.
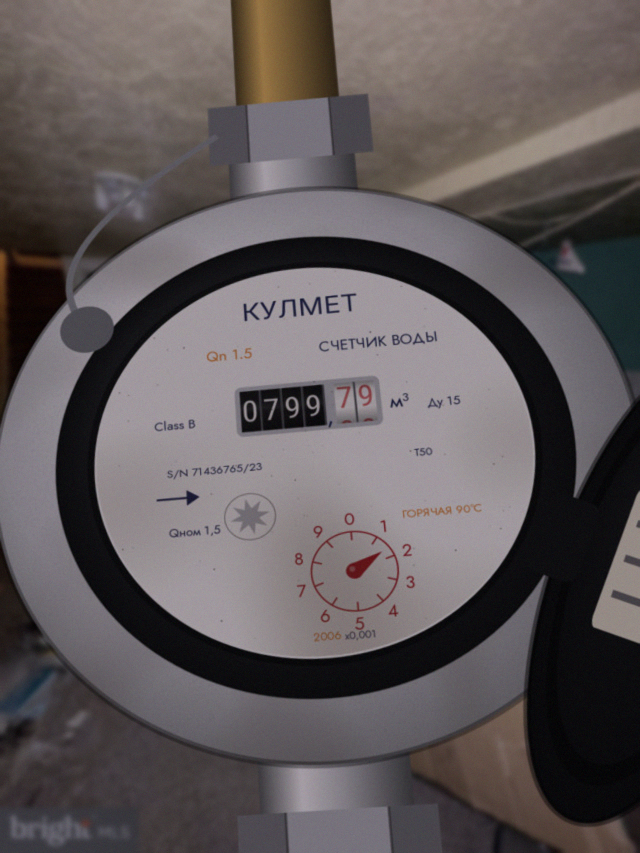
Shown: 799.791 m³
